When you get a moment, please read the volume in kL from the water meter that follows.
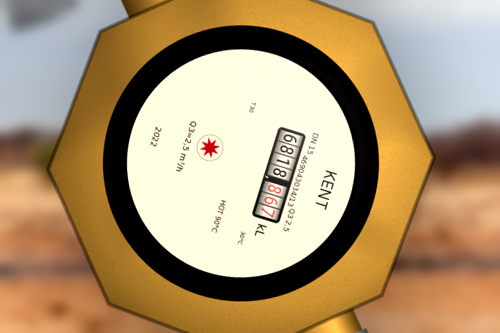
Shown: 6818.867 kL
